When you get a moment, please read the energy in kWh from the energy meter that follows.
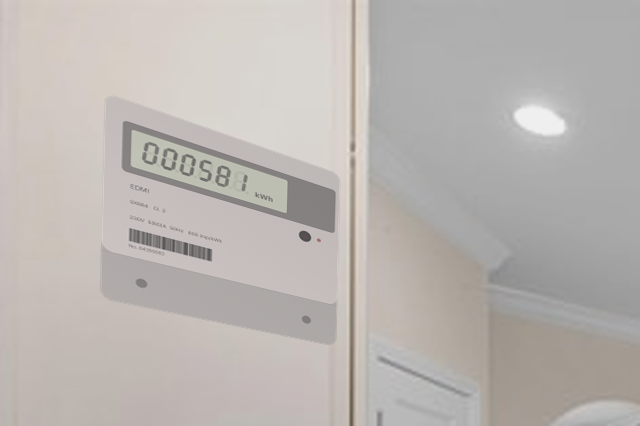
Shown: 581 kWh
